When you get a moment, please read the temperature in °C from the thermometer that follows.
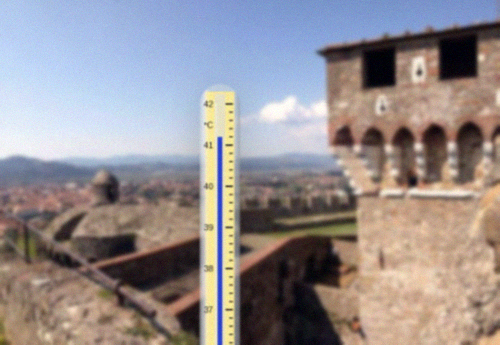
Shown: 41.2 °C
